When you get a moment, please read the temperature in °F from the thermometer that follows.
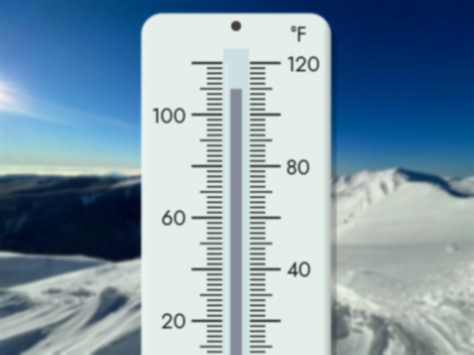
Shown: 110 °F
